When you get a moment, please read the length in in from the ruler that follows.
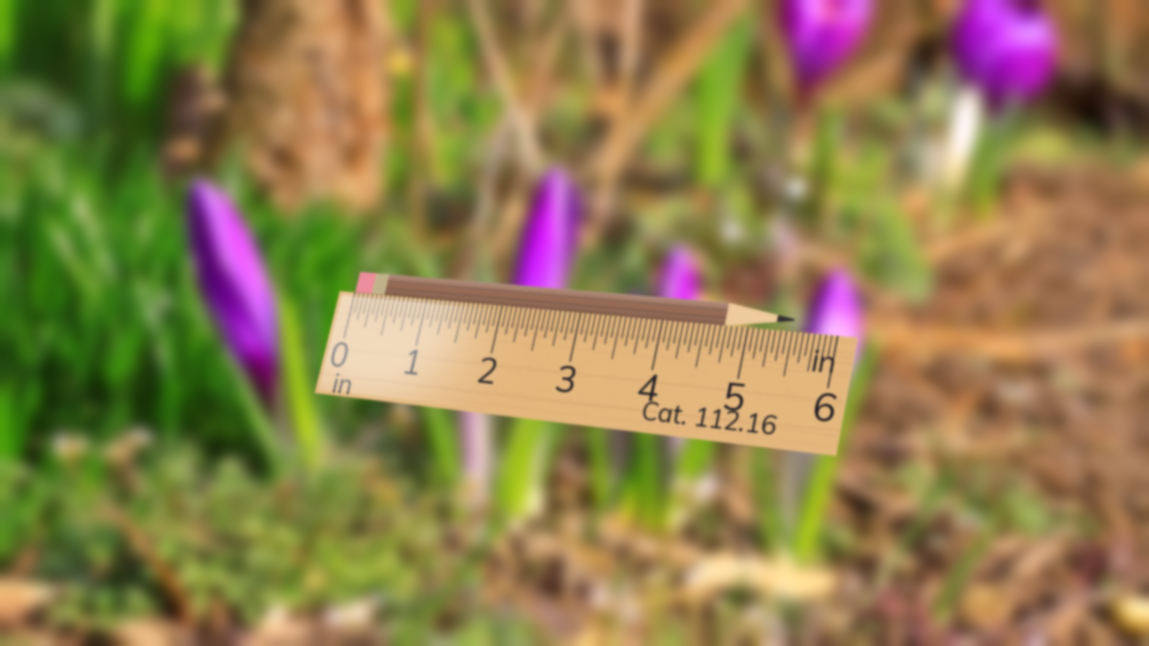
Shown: 5.5 in
